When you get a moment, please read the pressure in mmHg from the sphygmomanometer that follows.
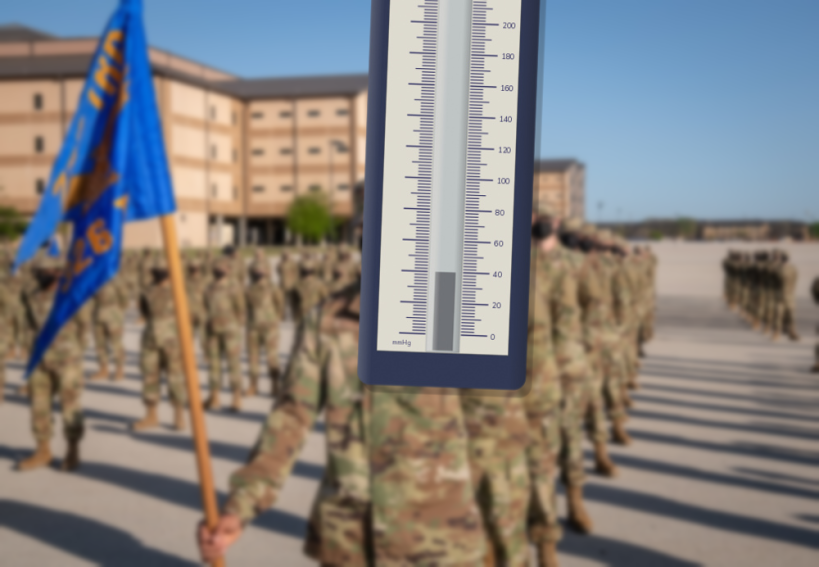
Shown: 40 mmHg
